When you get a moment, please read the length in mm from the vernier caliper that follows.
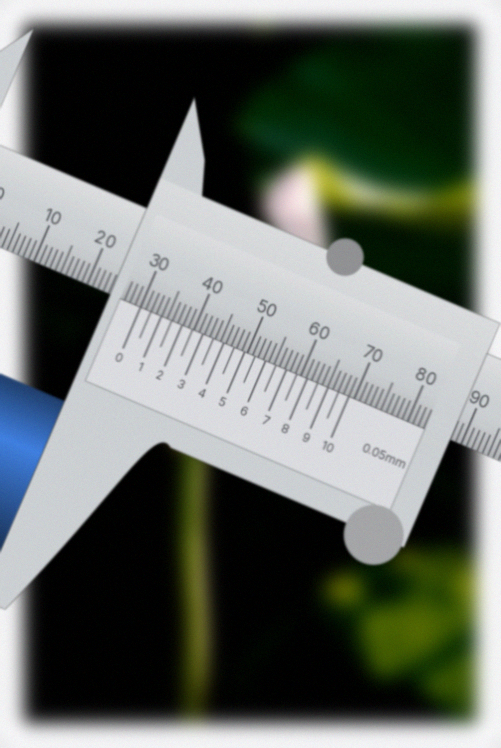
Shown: 30.0 mm
